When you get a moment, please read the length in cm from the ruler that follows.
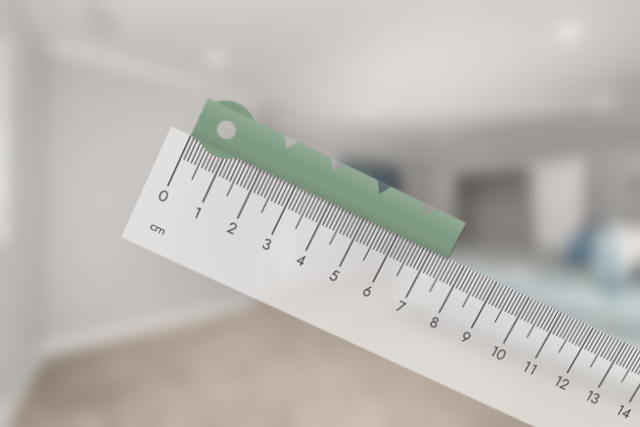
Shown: 7.5 cm
